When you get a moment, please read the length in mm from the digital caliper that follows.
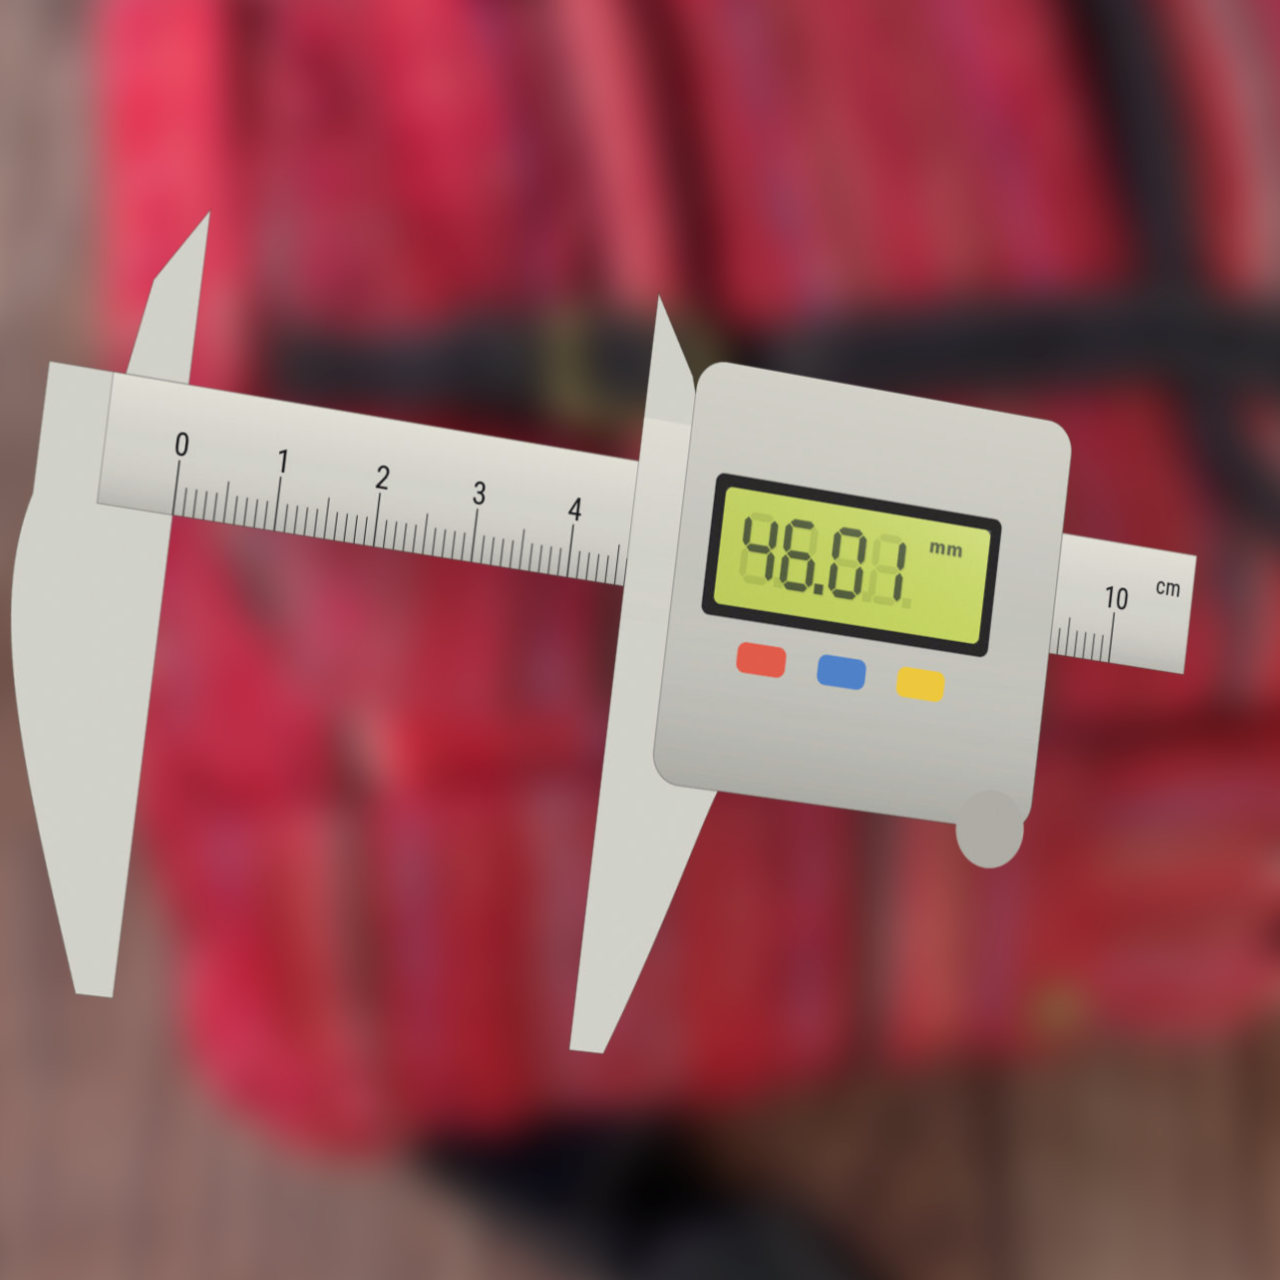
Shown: 46.01 mm
